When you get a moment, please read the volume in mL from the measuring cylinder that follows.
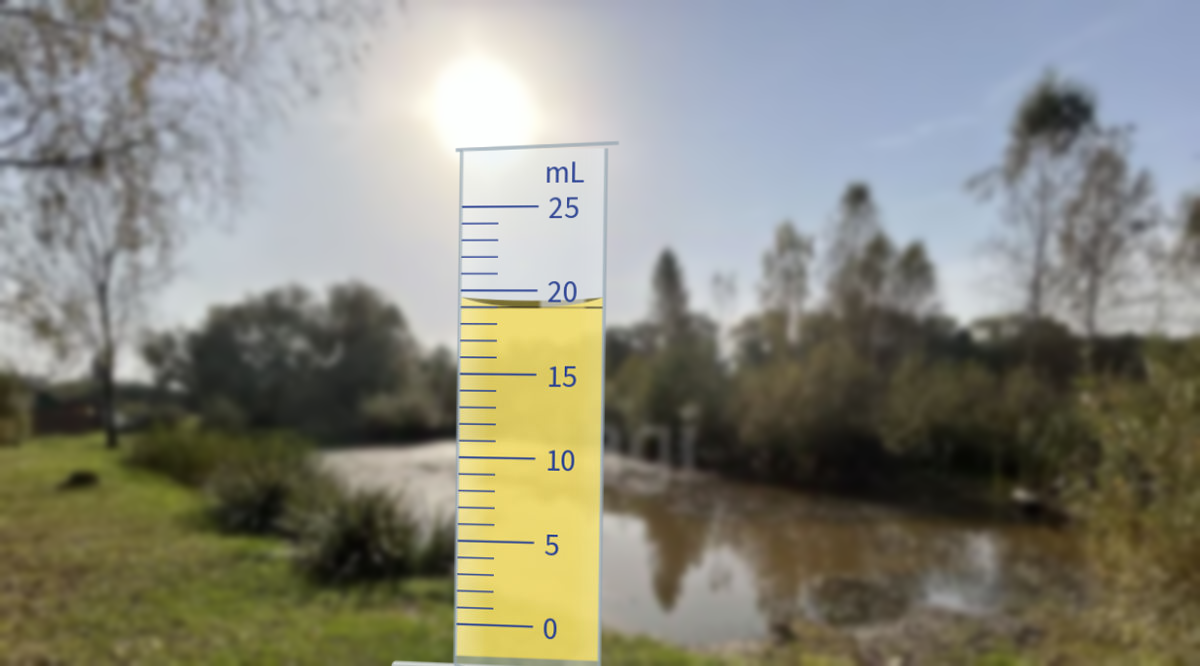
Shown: 19 mL
